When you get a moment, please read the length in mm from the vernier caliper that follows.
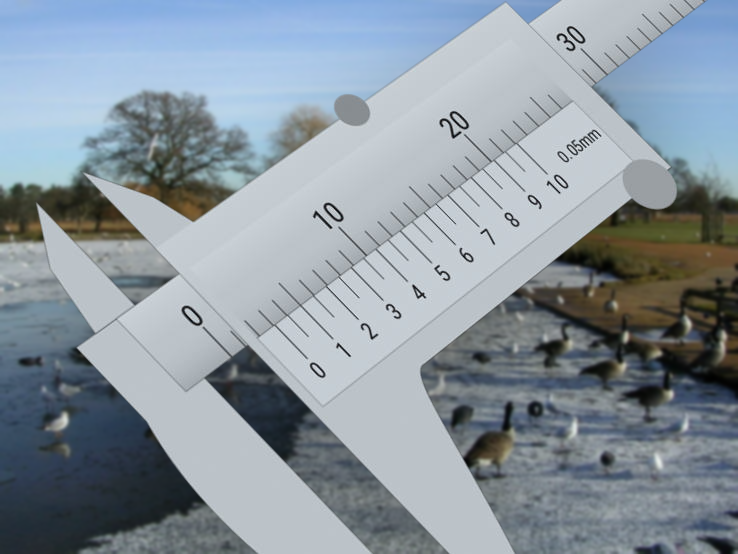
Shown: 3.1 mm
